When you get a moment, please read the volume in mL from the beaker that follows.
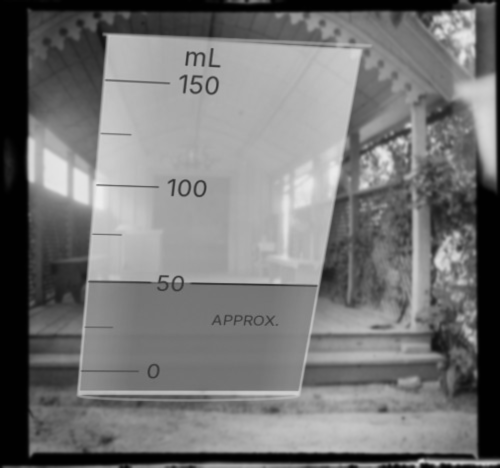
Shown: 50 mL
